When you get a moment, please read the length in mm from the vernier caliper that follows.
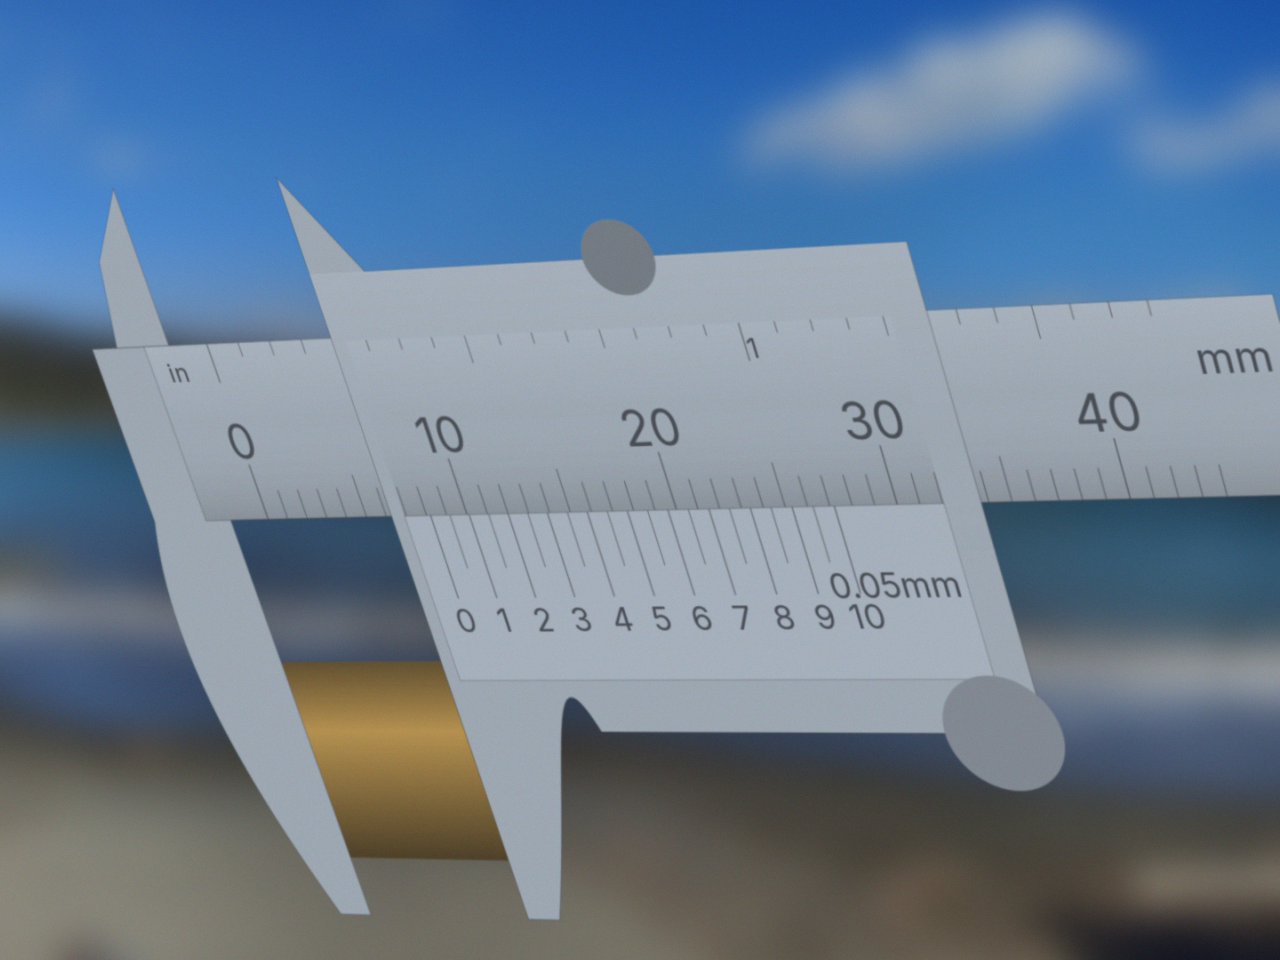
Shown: 8.2 mm
